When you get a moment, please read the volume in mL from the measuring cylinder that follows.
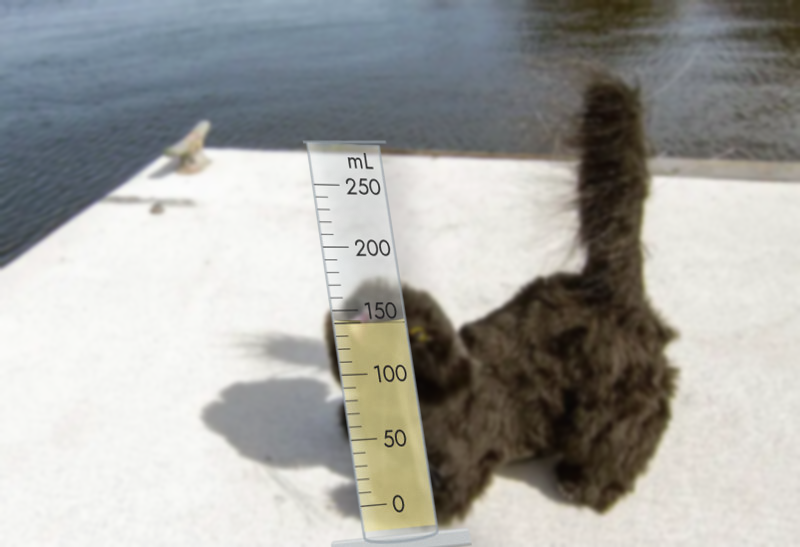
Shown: 140 mL
